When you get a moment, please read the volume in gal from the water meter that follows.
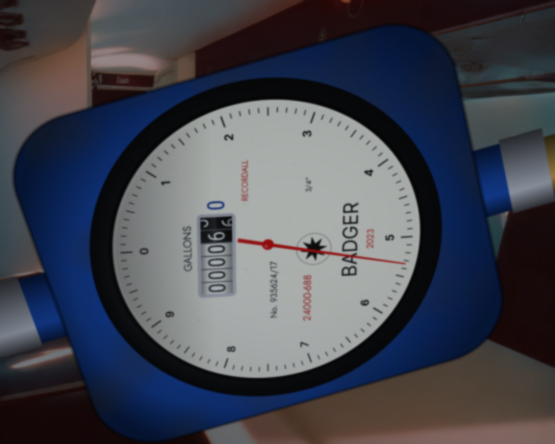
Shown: 655.3 gal
